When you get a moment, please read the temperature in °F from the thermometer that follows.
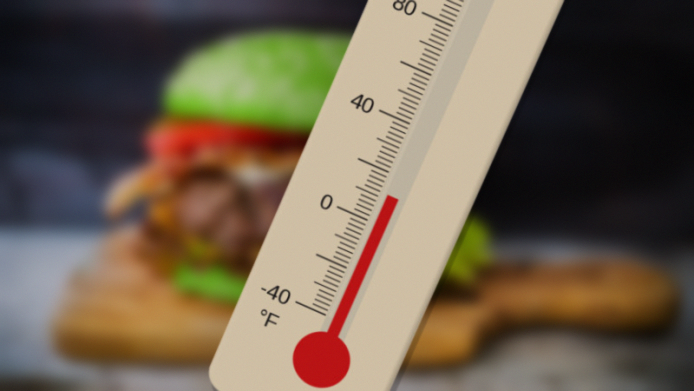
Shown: 12 °F
